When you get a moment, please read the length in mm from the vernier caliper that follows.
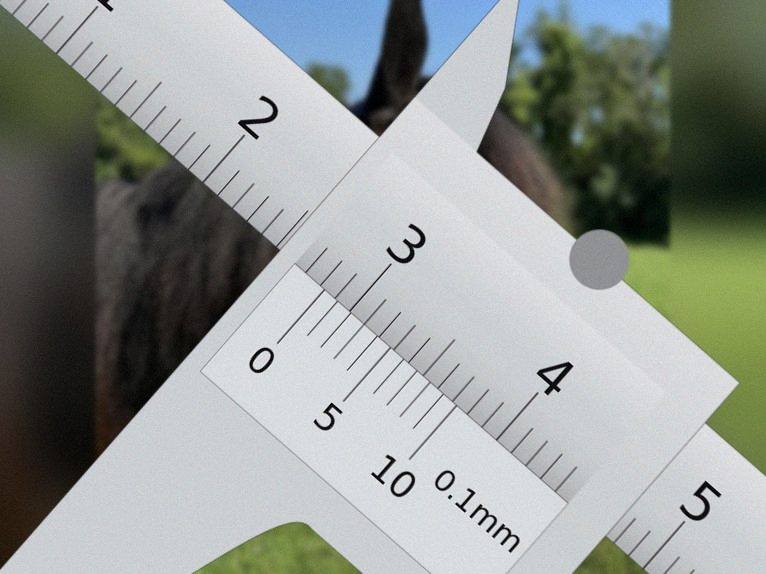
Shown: 28.3 mm
